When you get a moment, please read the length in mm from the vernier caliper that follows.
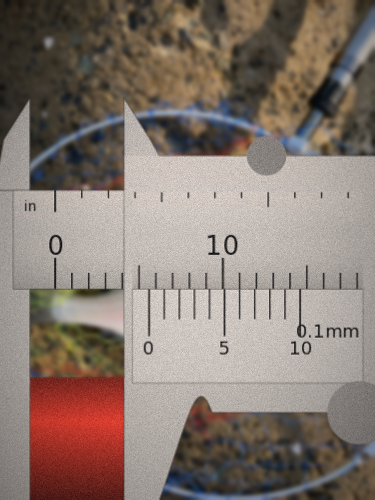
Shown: 5.6 mm
